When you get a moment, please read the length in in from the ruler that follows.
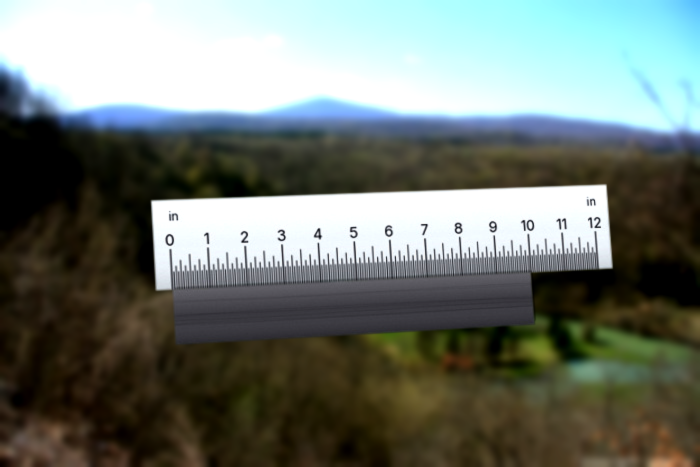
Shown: 10 in
